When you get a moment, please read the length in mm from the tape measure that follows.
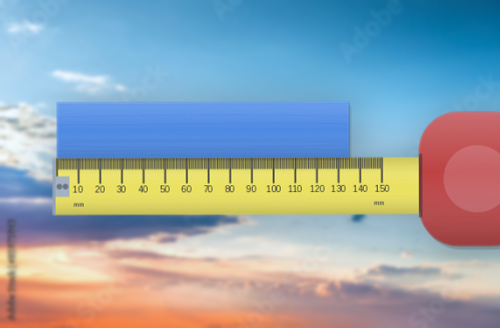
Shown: 135 mm
